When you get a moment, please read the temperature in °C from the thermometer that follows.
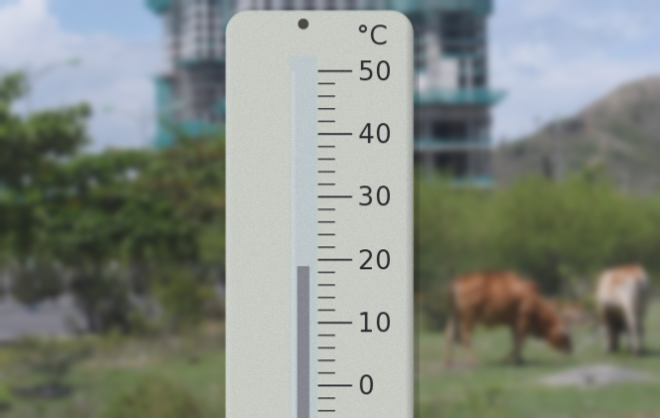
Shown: 19 °C
